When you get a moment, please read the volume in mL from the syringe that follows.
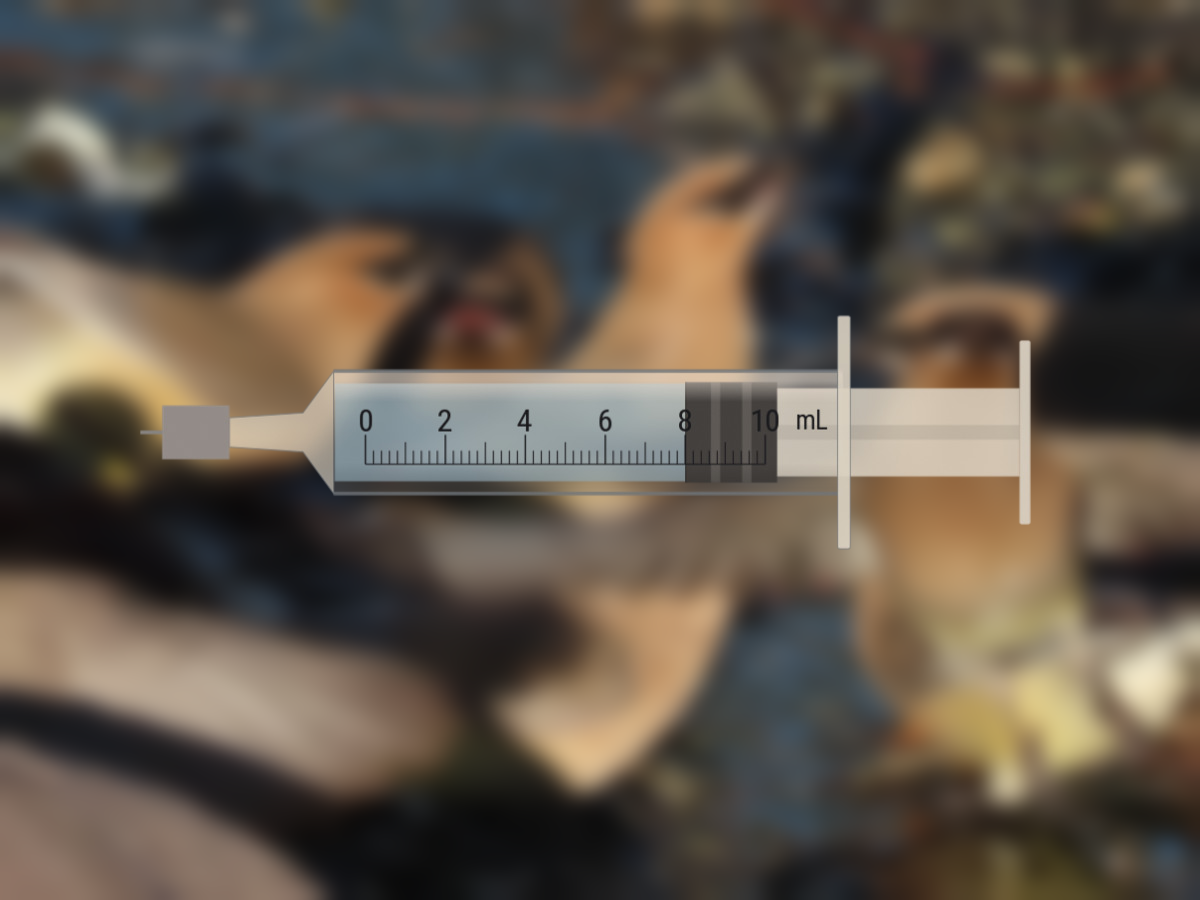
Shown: 8 mL
